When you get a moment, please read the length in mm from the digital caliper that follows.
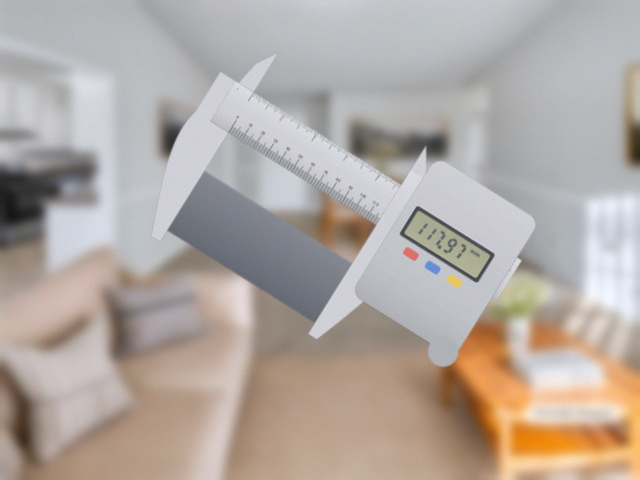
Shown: 117.97 mm
